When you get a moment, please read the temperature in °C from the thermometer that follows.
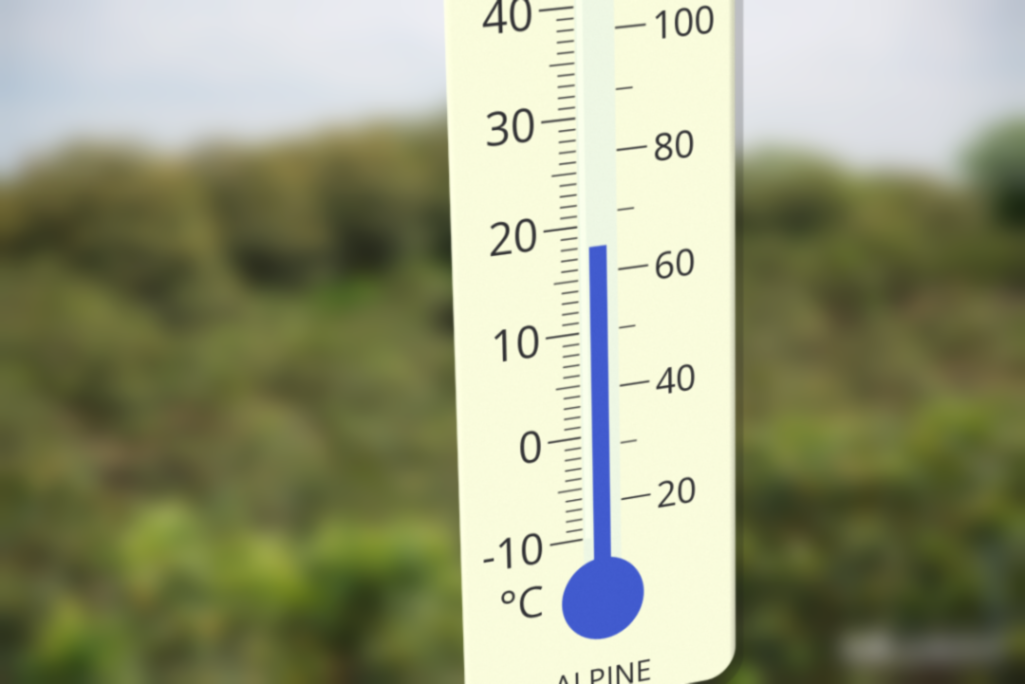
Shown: 18 °C
